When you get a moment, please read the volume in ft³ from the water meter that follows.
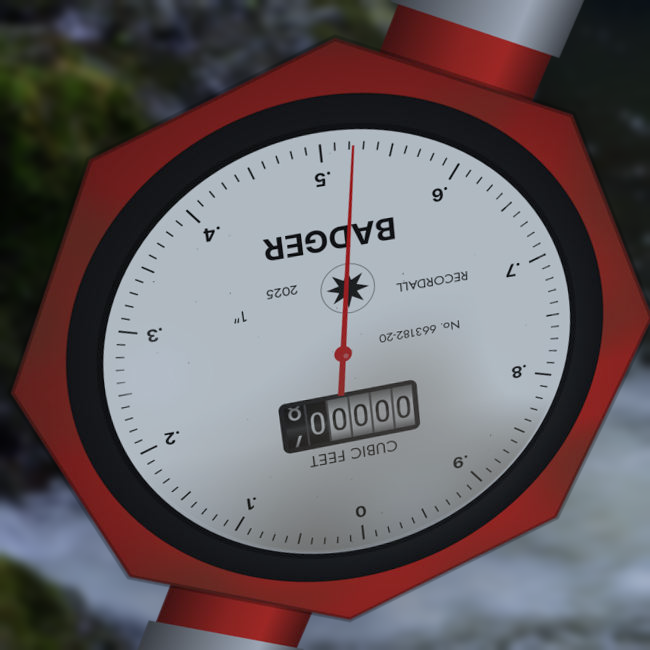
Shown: 7.52 ft³
